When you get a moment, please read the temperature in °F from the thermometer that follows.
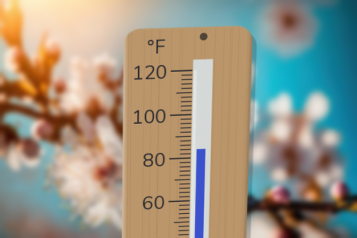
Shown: 84 °F
